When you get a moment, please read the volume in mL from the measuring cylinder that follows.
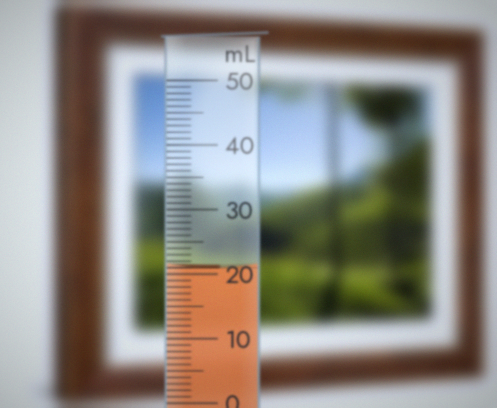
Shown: 21 mL
